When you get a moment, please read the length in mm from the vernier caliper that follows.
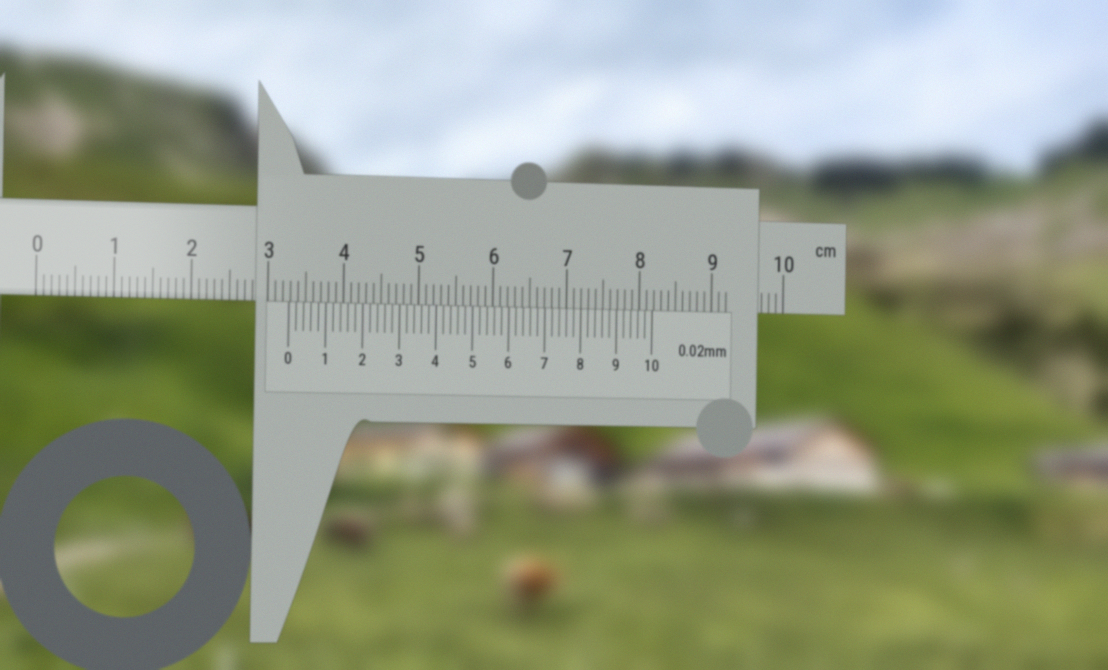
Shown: 32.8 mm
